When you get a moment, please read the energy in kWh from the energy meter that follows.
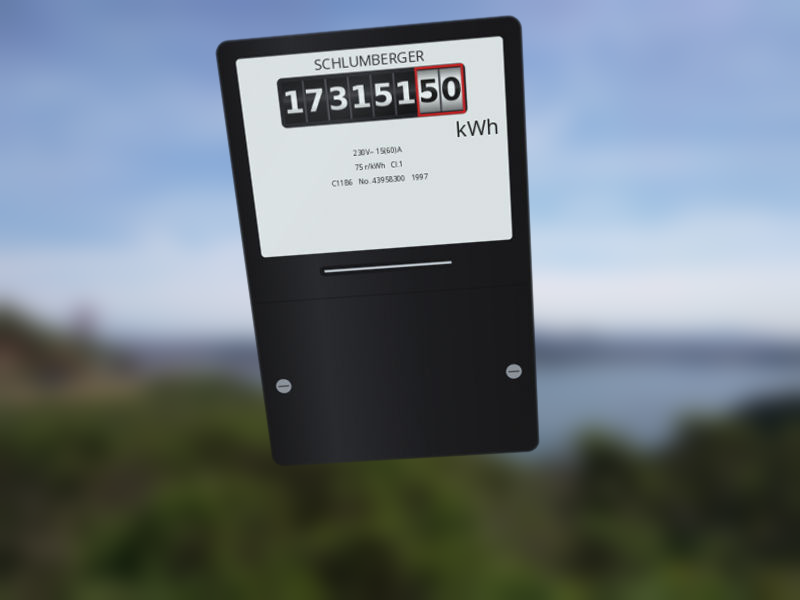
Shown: 173151.50 kWh
